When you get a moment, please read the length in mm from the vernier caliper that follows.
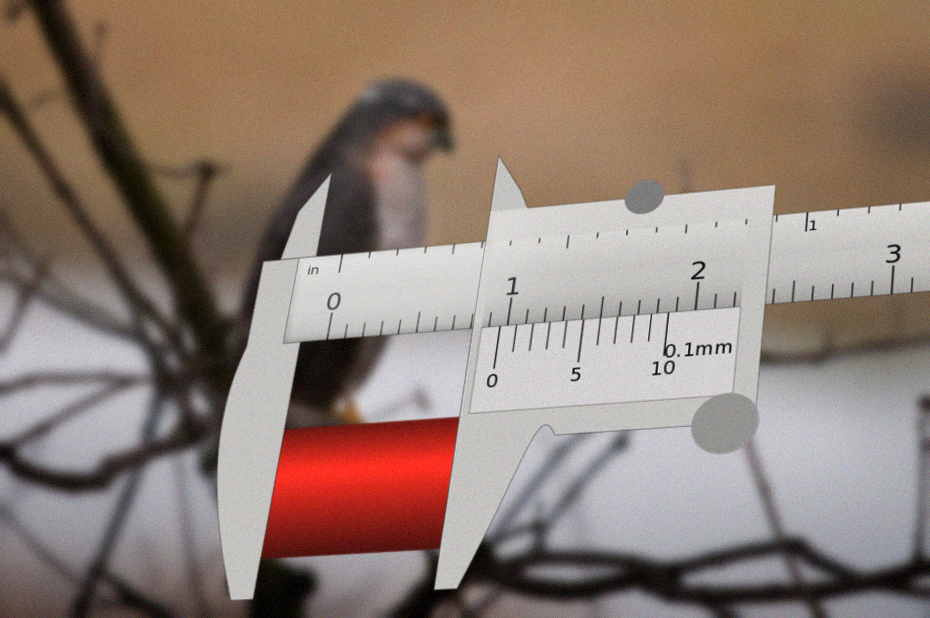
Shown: 9.6 mm
